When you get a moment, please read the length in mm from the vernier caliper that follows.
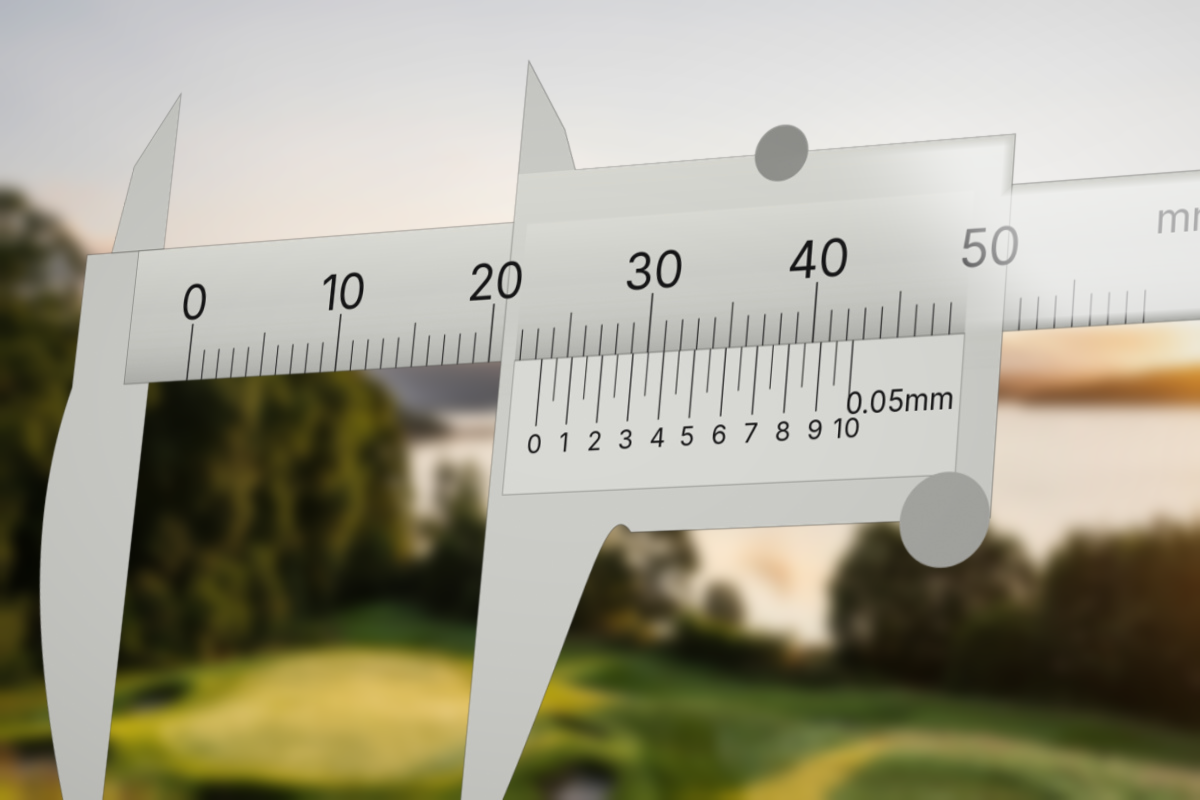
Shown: 23.4 mm
